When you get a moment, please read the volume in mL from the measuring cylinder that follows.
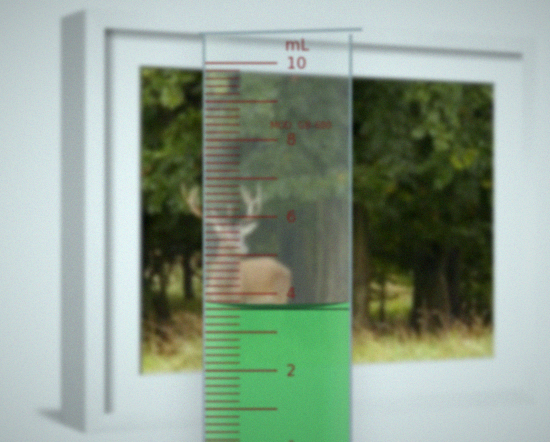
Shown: 3.6 mL
